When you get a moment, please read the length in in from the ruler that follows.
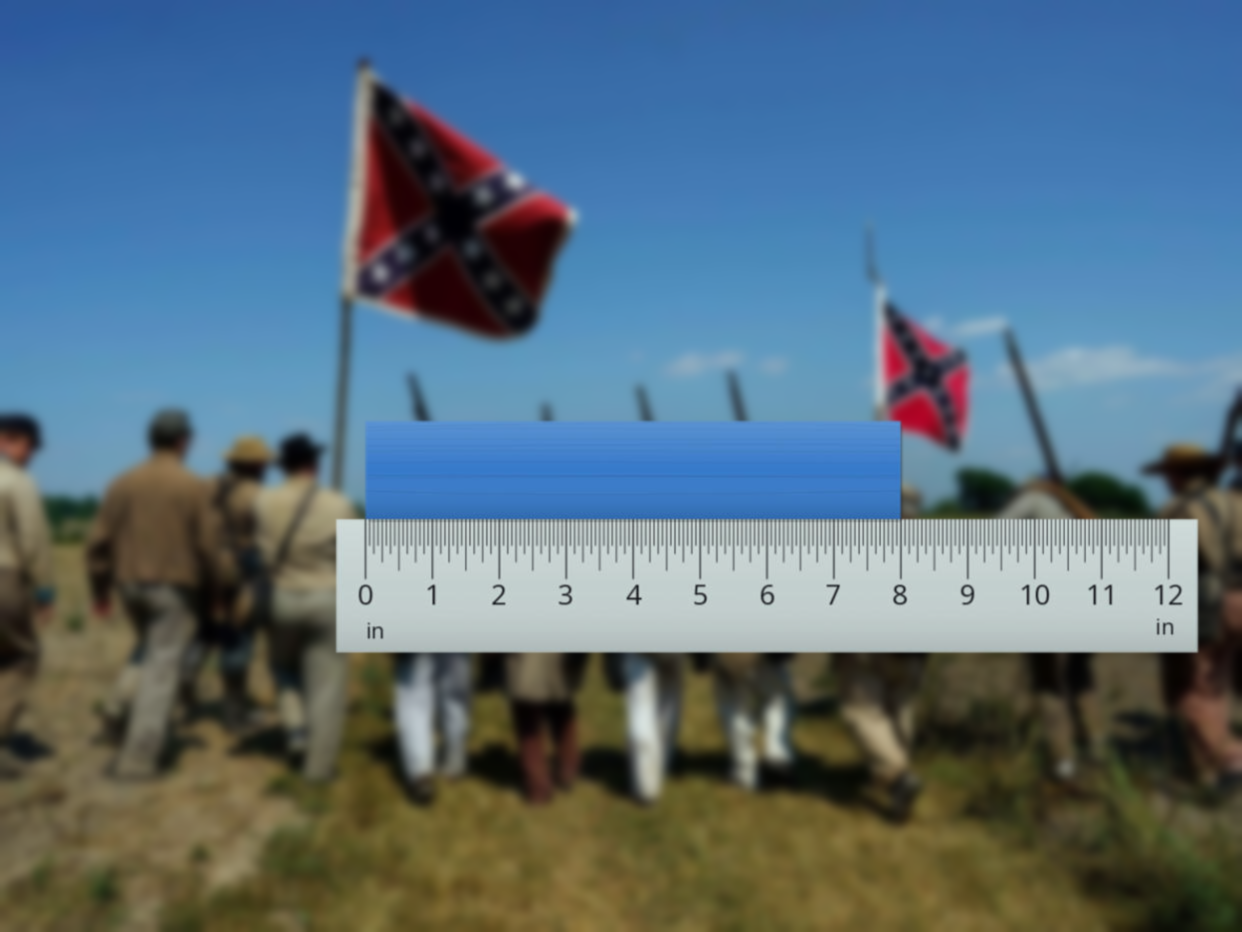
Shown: 8 in
